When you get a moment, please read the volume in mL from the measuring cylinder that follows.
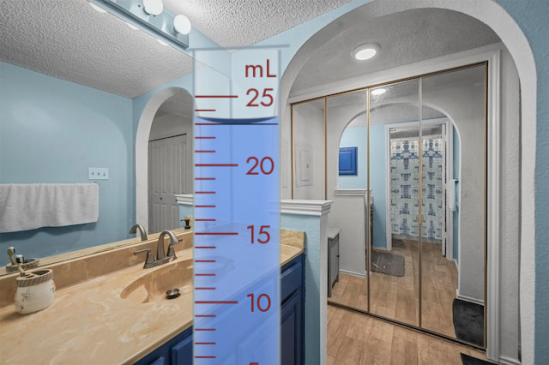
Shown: 23 mL
